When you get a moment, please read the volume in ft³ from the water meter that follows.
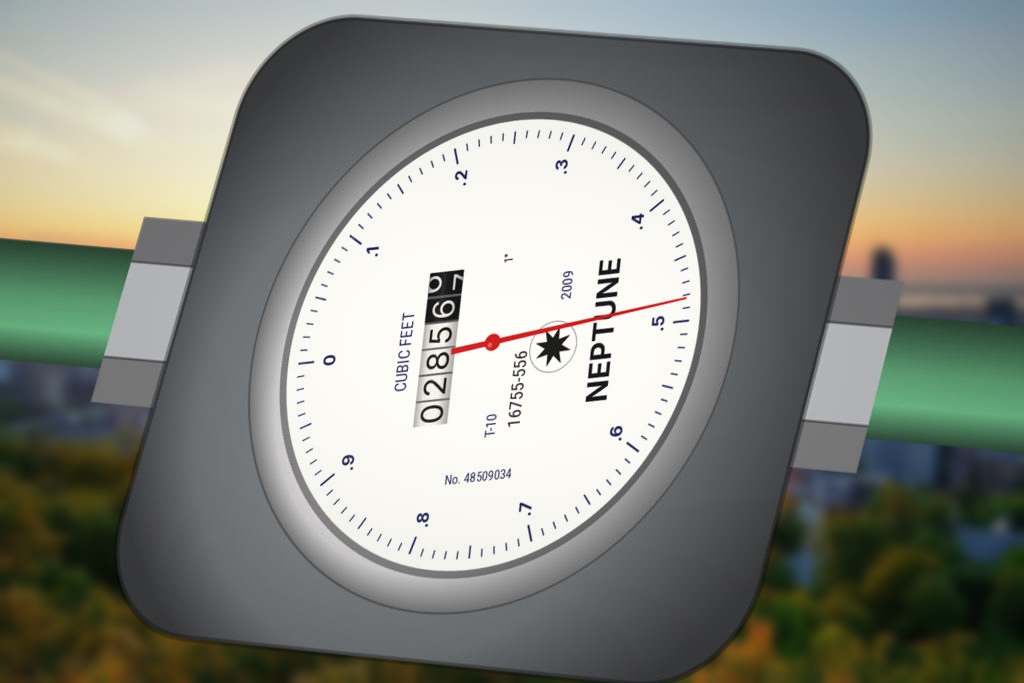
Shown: 28566.48 ft³
